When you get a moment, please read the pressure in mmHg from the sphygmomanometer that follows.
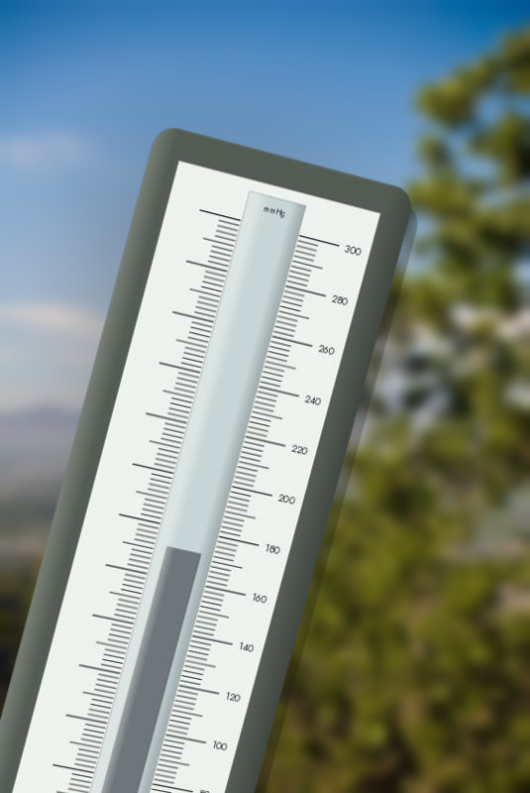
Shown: 172 mmHg
